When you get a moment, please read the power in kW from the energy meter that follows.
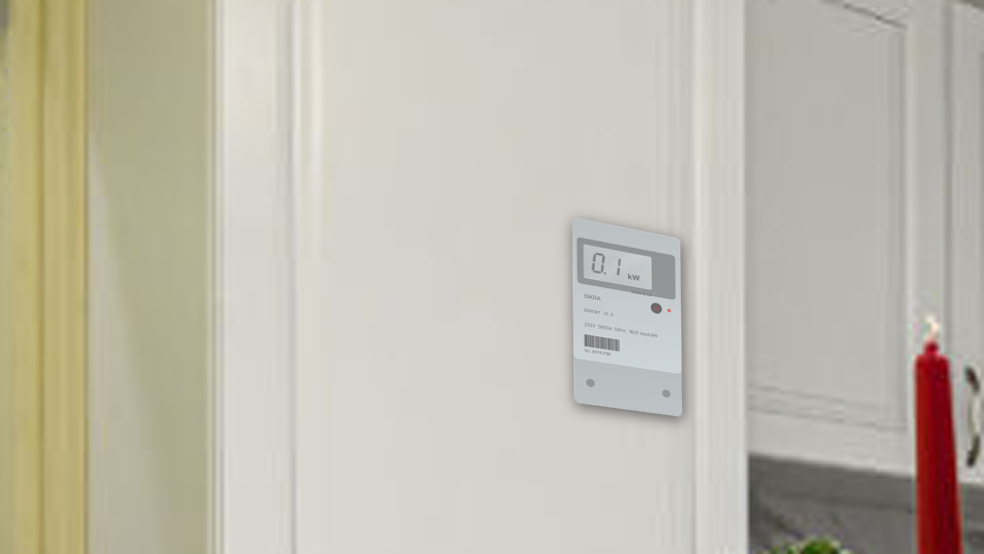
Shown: 0.1 kW
